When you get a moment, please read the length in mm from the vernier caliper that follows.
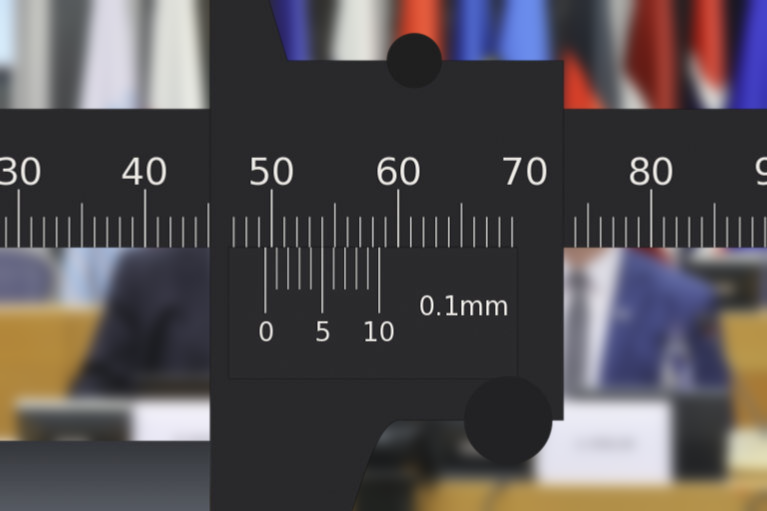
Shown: 49.5 mm
